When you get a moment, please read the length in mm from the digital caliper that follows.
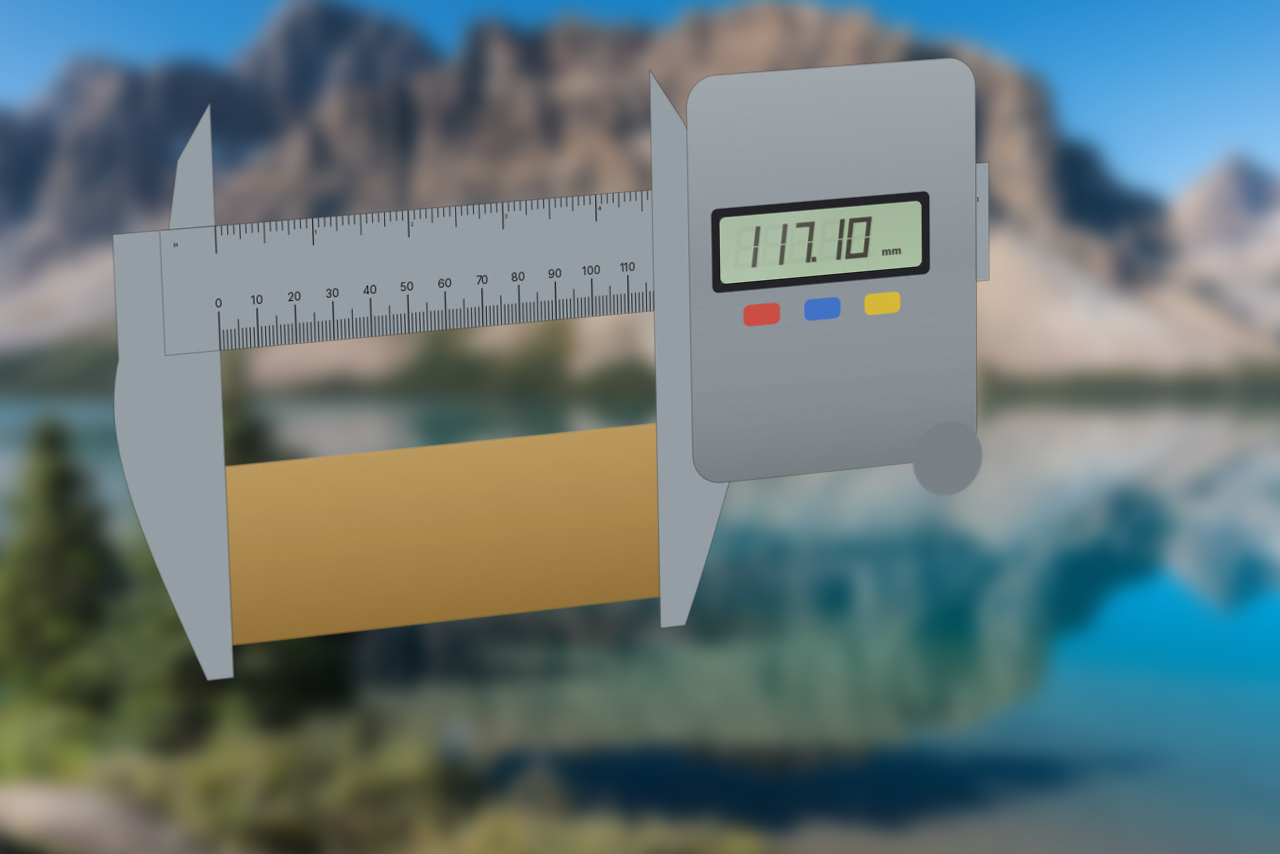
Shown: 117.10 mm
